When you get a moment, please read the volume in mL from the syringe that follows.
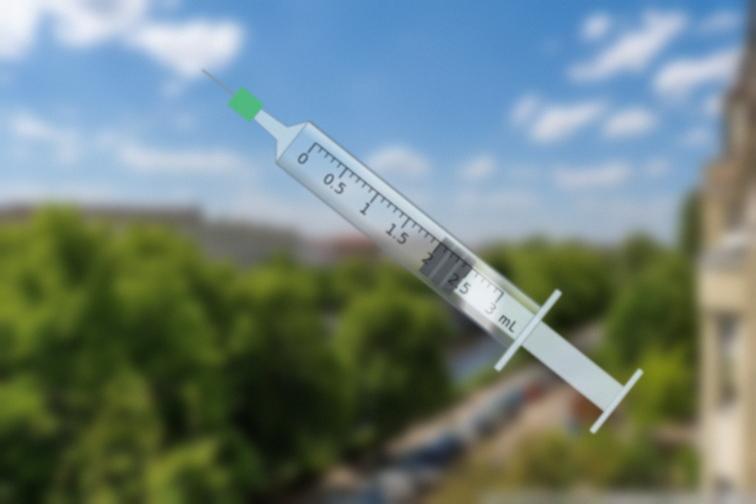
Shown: 2 mL
